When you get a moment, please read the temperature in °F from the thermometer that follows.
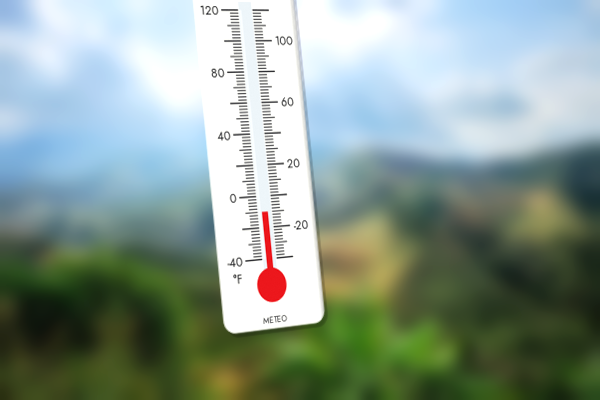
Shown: -10 °F
